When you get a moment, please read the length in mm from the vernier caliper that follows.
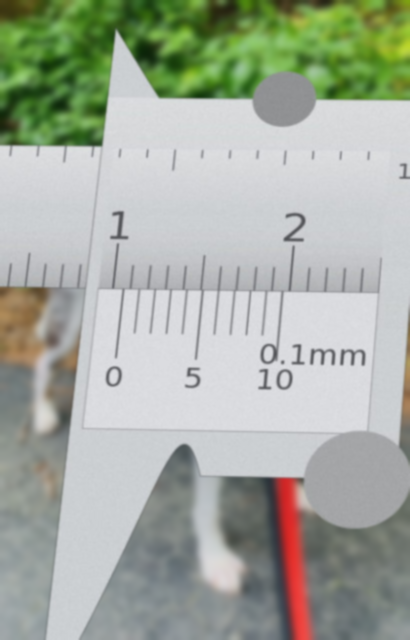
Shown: 10.6 mm
